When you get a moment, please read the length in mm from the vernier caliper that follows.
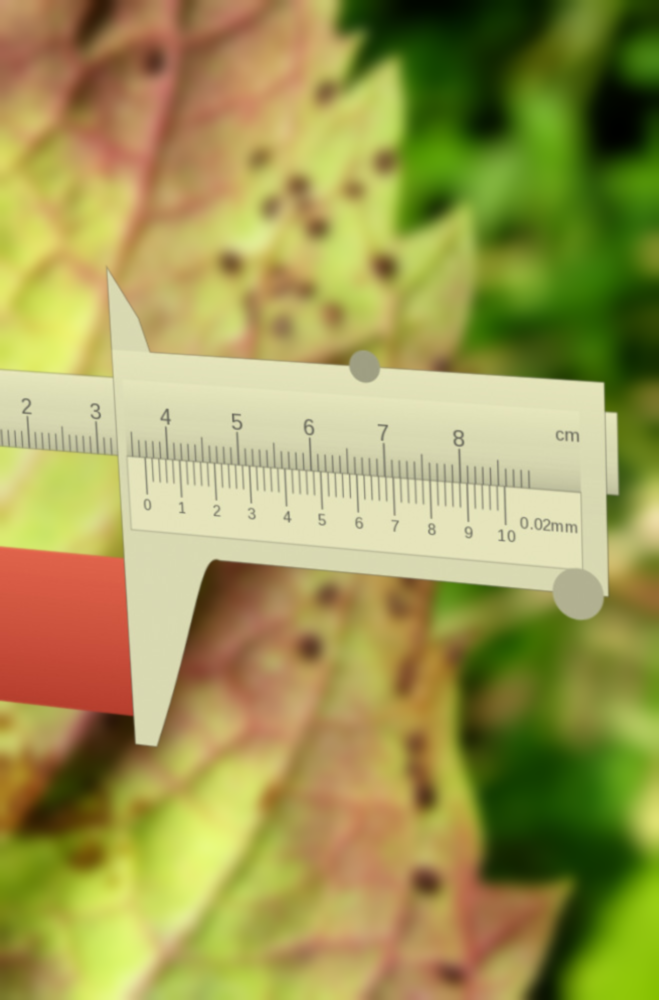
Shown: 36.8 mm
